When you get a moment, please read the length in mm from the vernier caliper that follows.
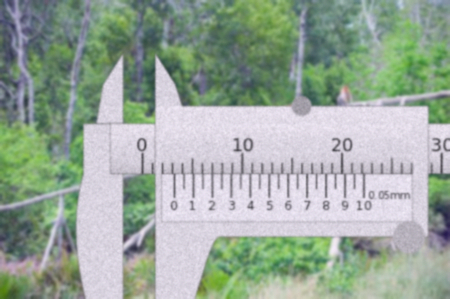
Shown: 3.2 mm
